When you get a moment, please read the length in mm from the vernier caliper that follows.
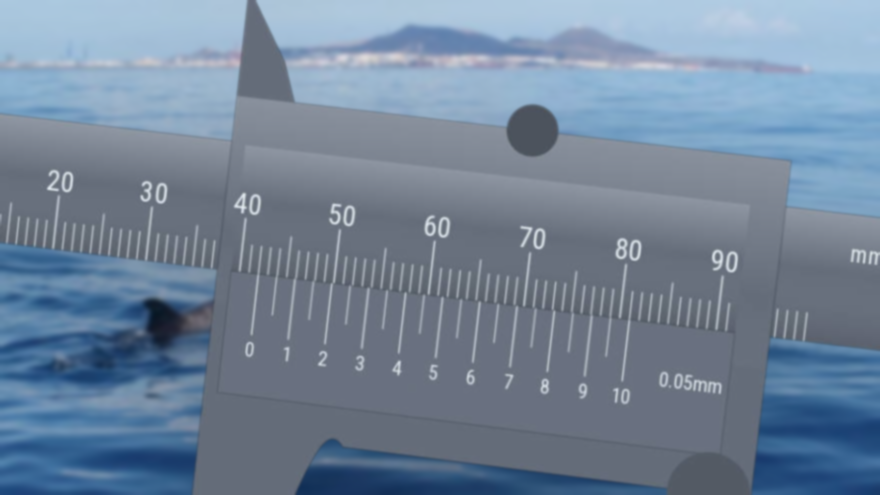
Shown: 42.0 mm
